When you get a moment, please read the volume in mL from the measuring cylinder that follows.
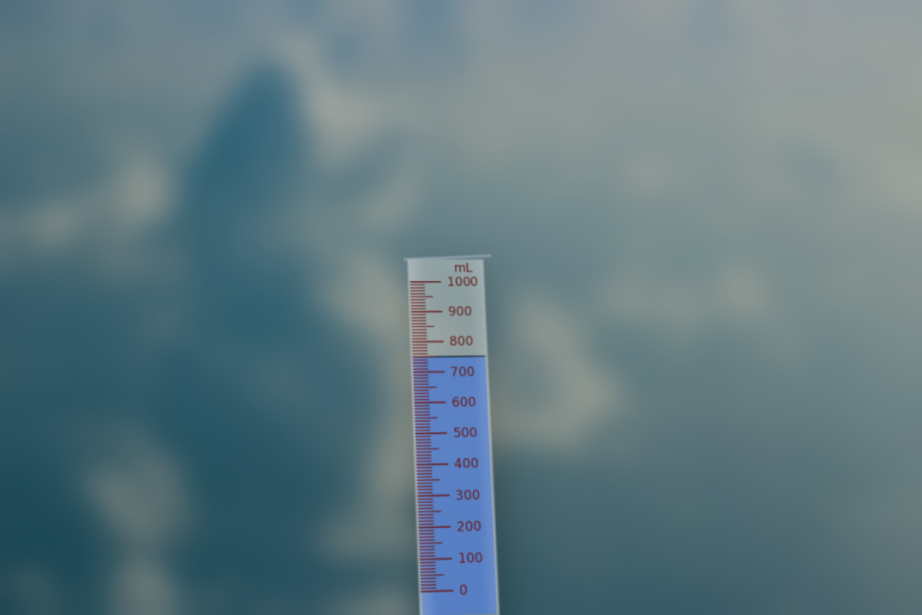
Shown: 750 mL
